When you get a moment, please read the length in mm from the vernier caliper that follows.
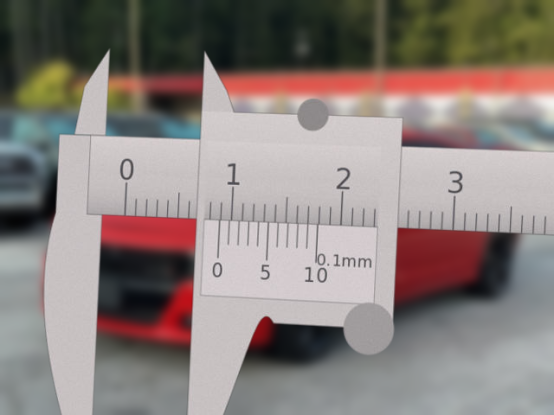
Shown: 8.9 mm
